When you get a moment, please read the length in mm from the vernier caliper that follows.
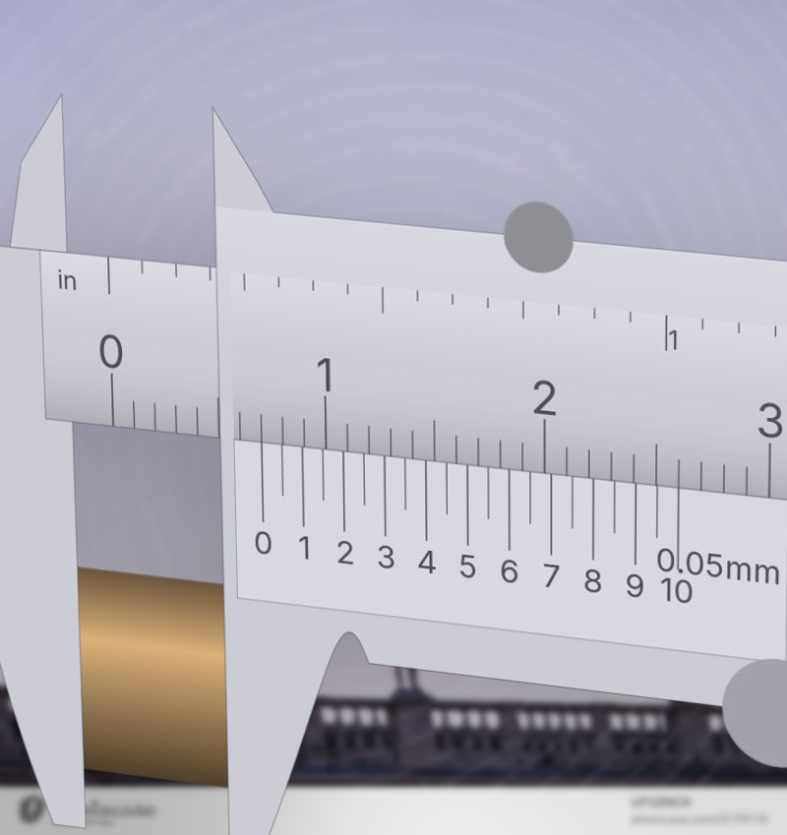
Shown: 7.00 mm
